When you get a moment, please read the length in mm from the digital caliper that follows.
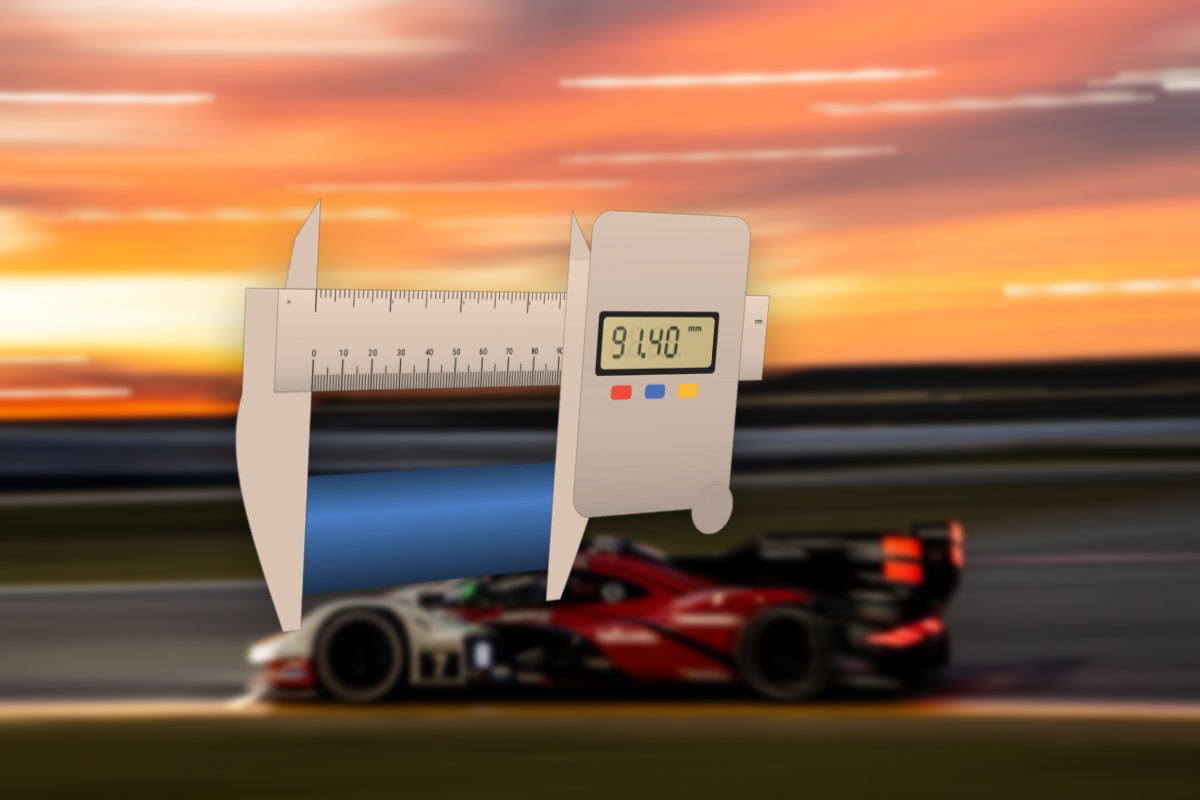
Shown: 91.40 mm
